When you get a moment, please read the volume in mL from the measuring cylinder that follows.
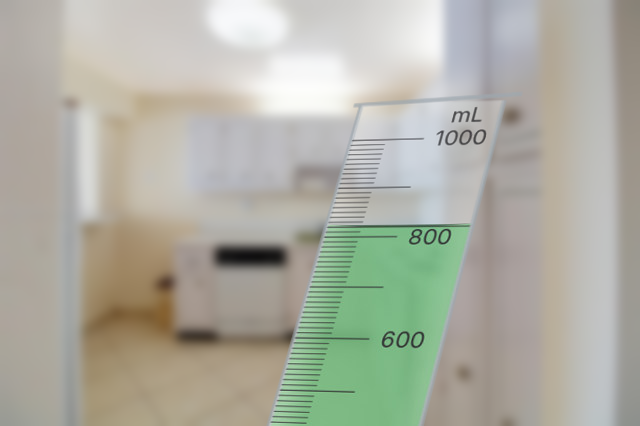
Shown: 820 mL
